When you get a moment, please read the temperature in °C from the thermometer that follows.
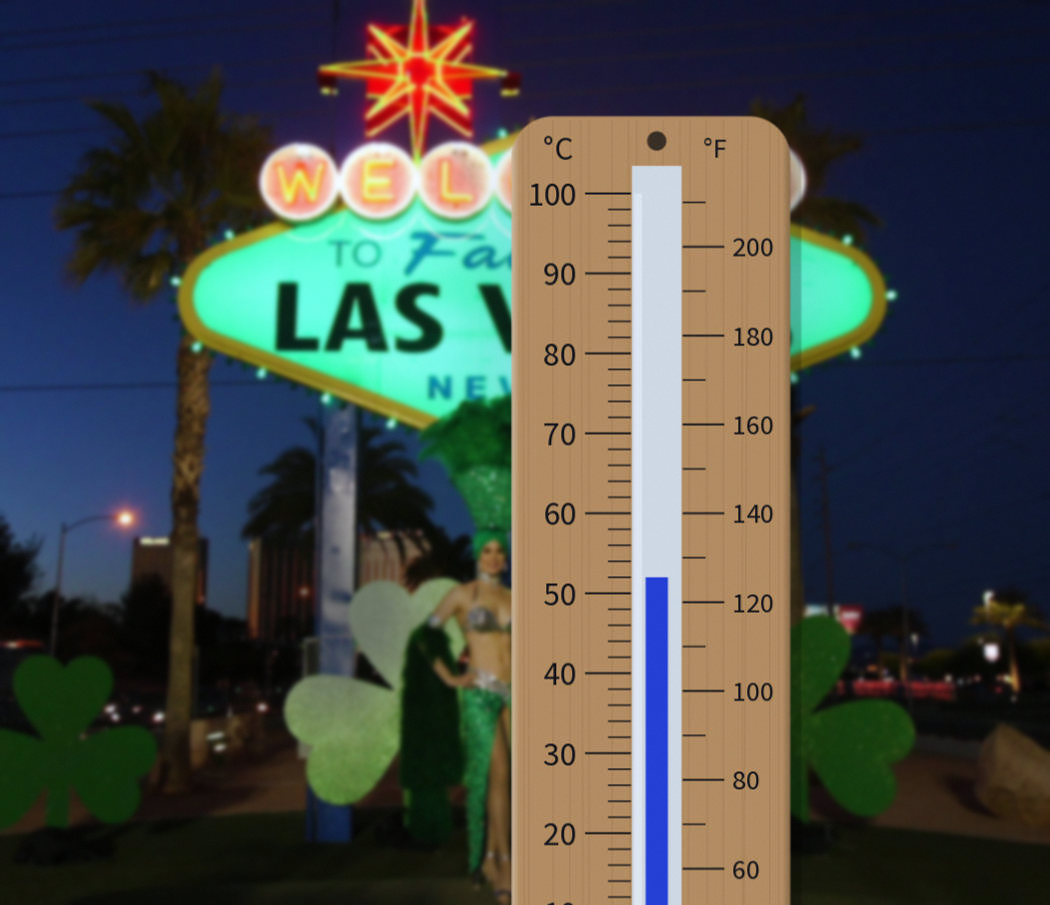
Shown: 52 °C
